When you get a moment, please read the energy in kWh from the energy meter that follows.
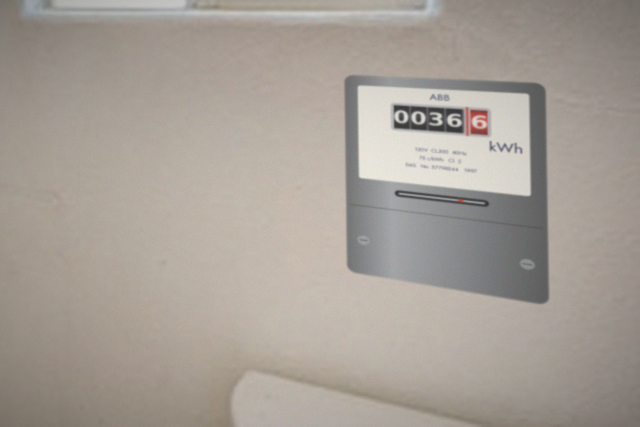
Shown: 36.6 kWh
